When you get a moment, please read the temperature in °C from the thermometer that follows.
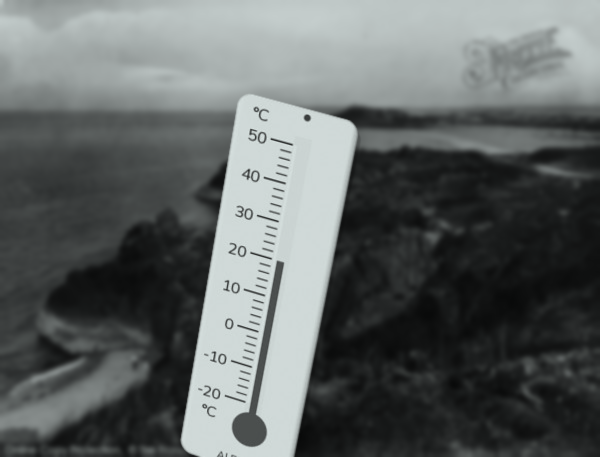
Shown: 20 °C
